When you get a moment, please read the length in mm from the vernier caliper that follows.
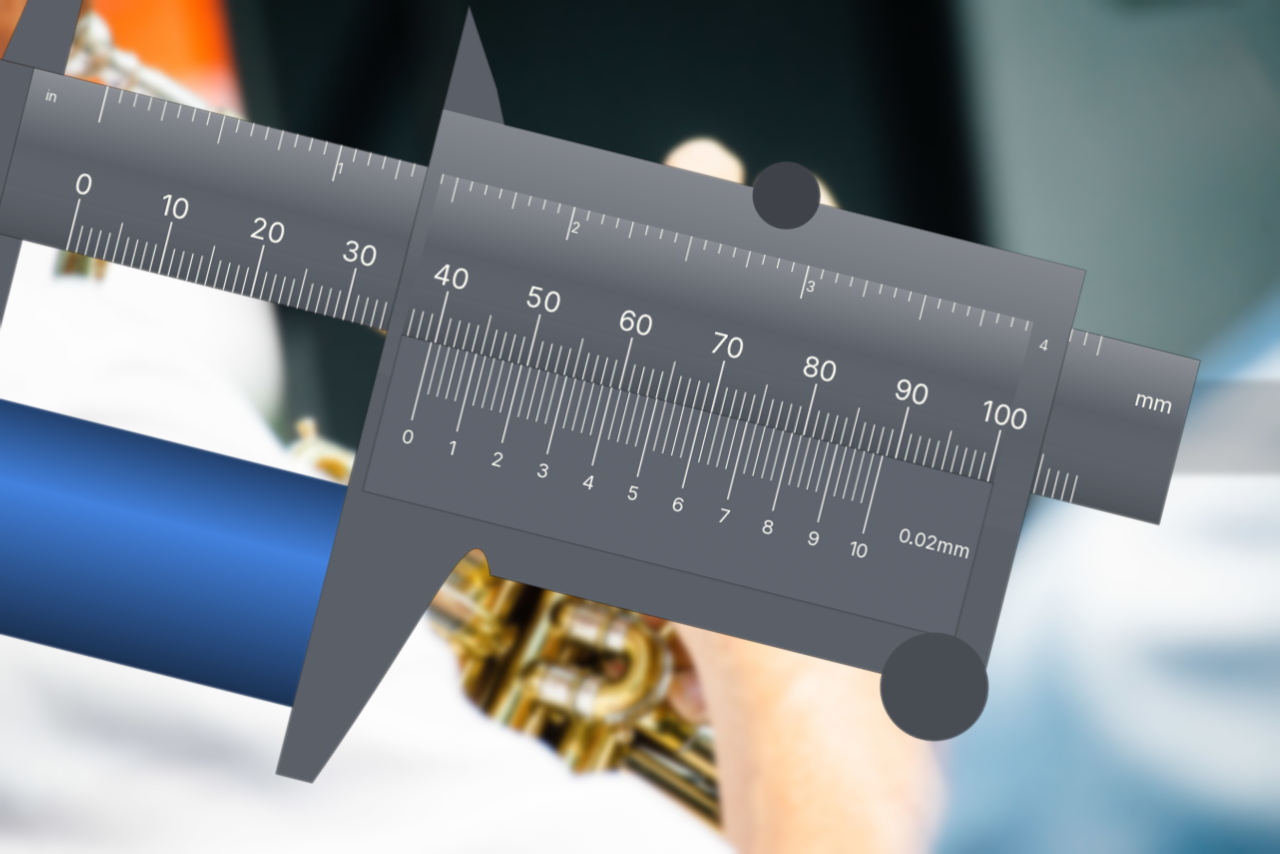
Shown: 39.6 mm
